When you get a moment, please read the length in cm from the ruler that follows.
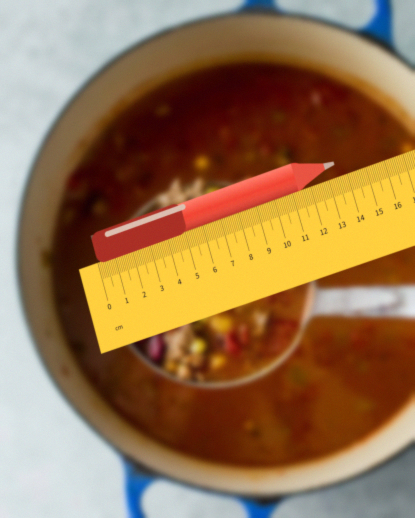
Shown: 13.5 cm
